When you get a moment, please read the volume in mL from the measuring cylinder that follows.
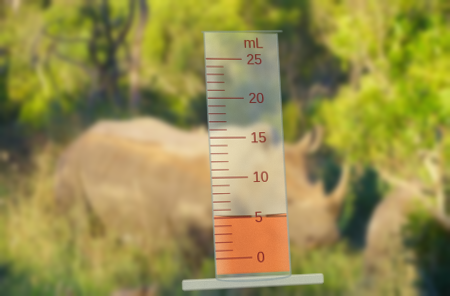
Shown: 5 mL
